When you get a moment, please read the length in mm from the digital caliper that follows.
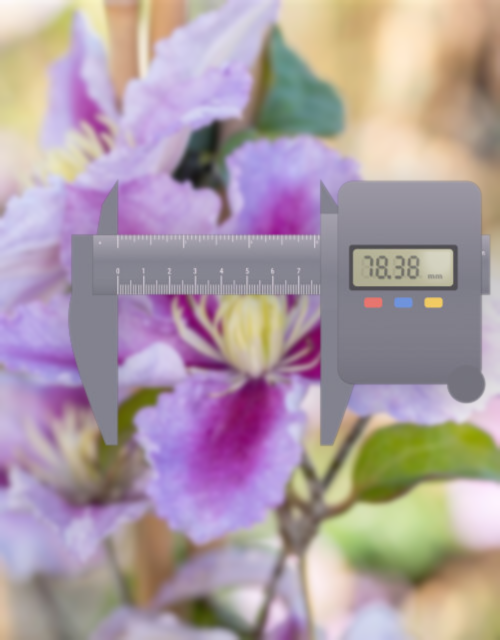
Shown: 78.38 mm
